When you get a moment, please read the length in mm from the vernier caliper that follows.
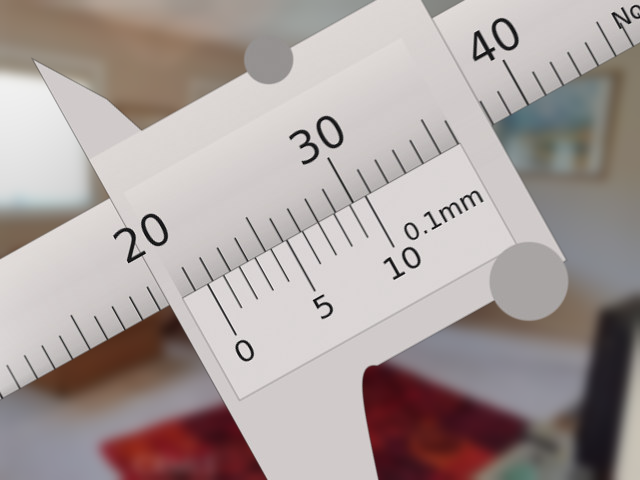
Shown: 21.7 mm
